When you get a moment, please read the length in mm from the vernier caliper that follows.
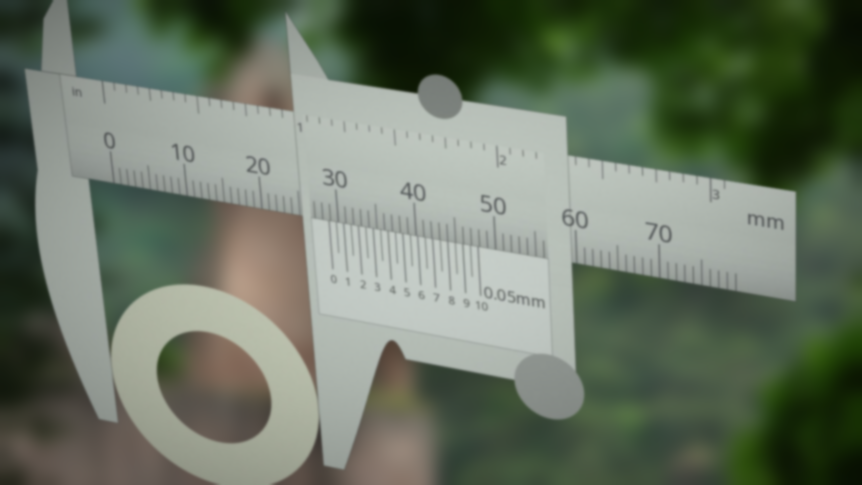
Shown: 28.8 mm
